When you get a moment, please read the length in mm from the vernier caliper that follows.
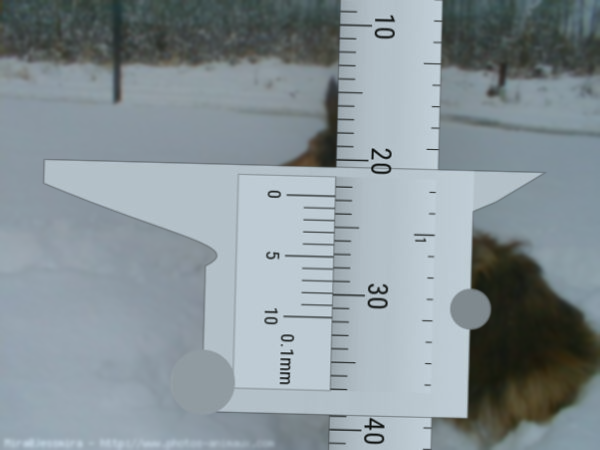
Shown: 22.7 mm
